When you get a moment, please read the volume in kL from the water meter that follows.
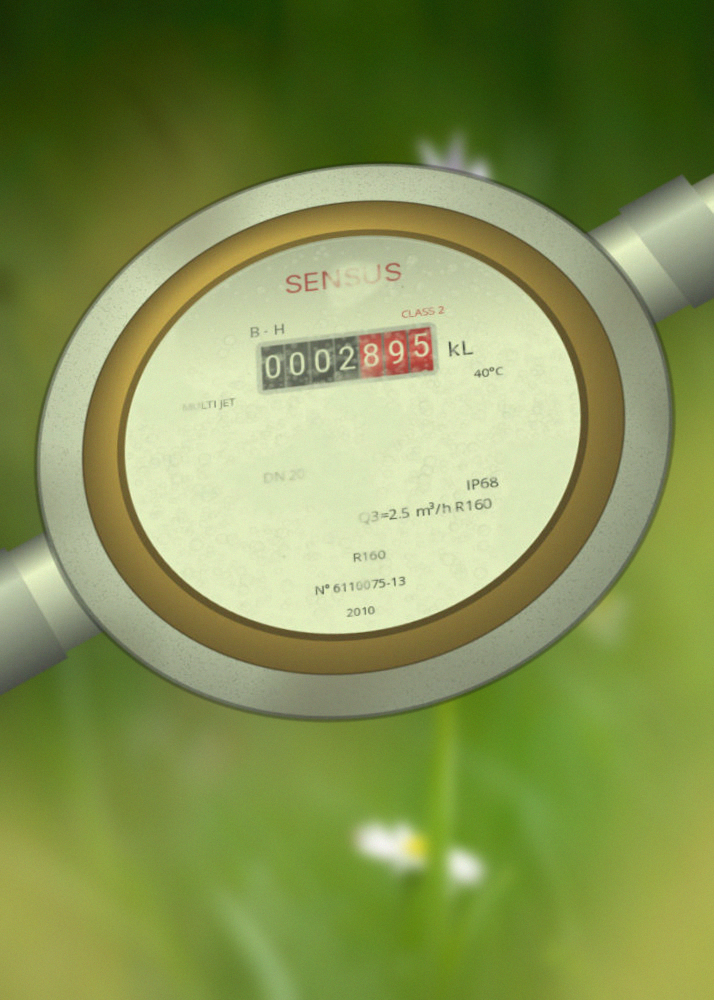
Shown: 2.895 kL
